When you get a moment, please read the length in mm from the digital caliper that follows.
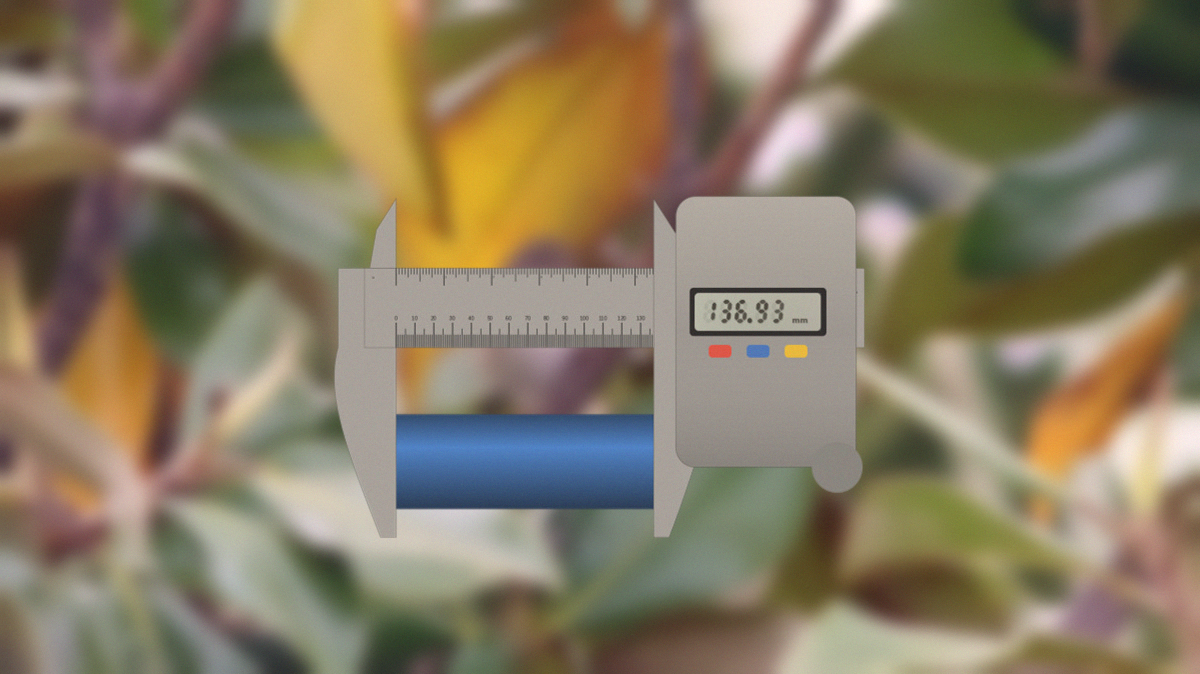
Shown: 136.93 mm
